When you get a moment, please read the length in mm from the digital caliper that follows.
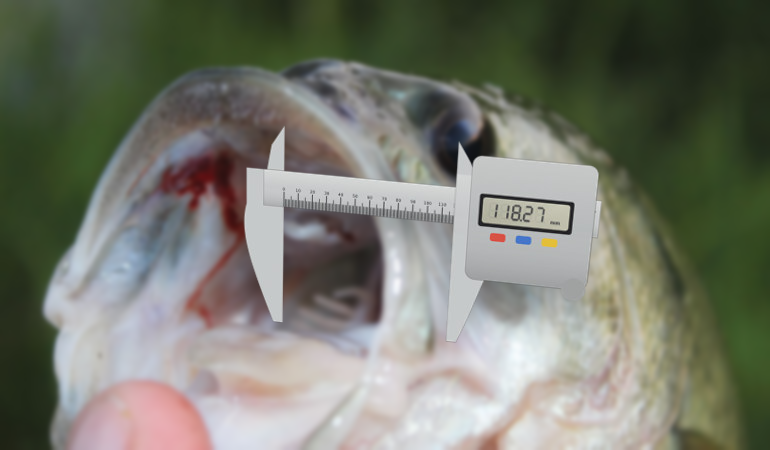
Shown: 118.27 mm
